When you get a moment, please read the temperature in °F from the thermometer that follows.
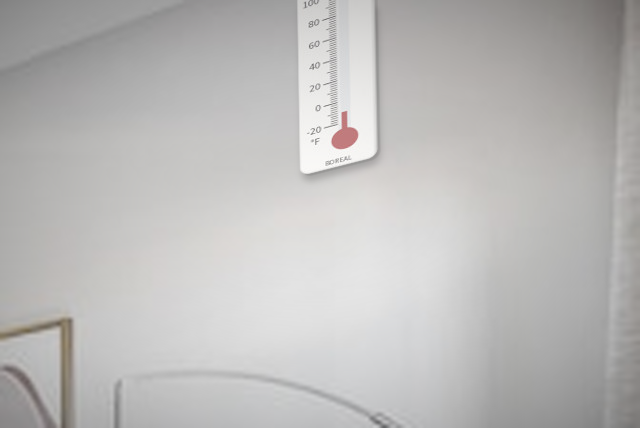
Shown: -10 °F
